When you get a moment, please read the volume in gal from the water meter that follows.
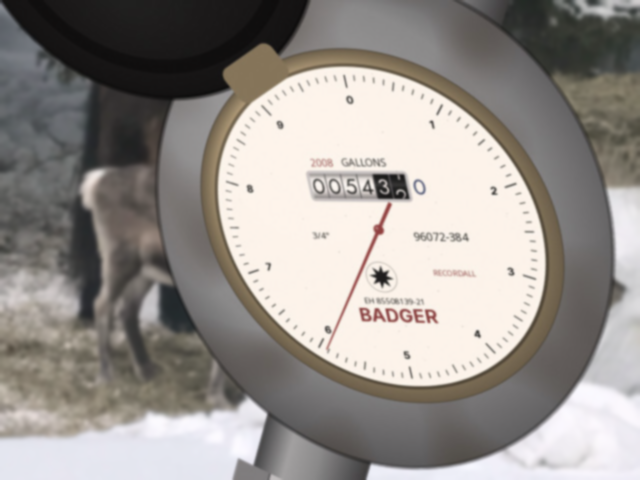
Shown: 54315.9 gal
